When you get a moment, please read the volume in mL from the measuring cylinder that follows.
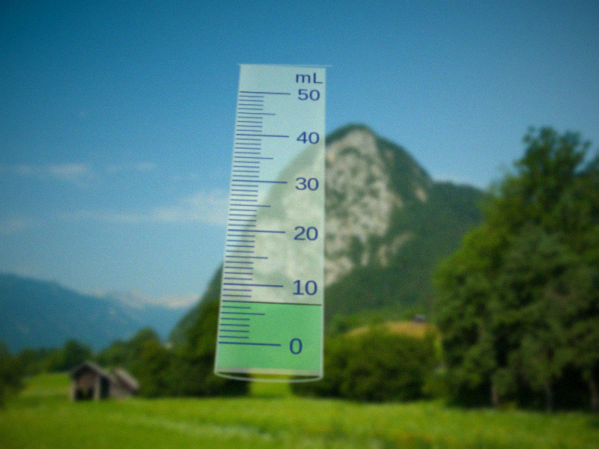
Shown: 7 mL
